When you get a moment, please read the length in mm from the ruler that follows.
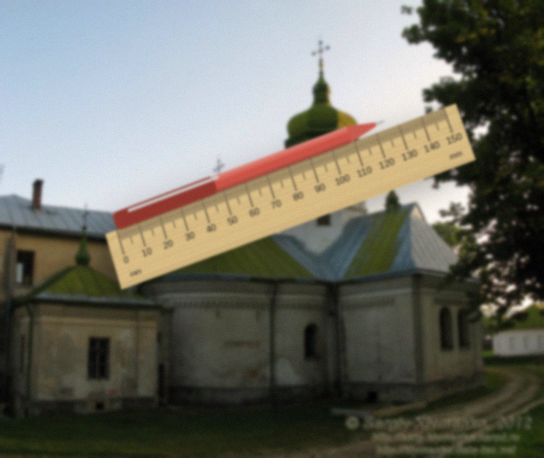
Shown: 125 mm
